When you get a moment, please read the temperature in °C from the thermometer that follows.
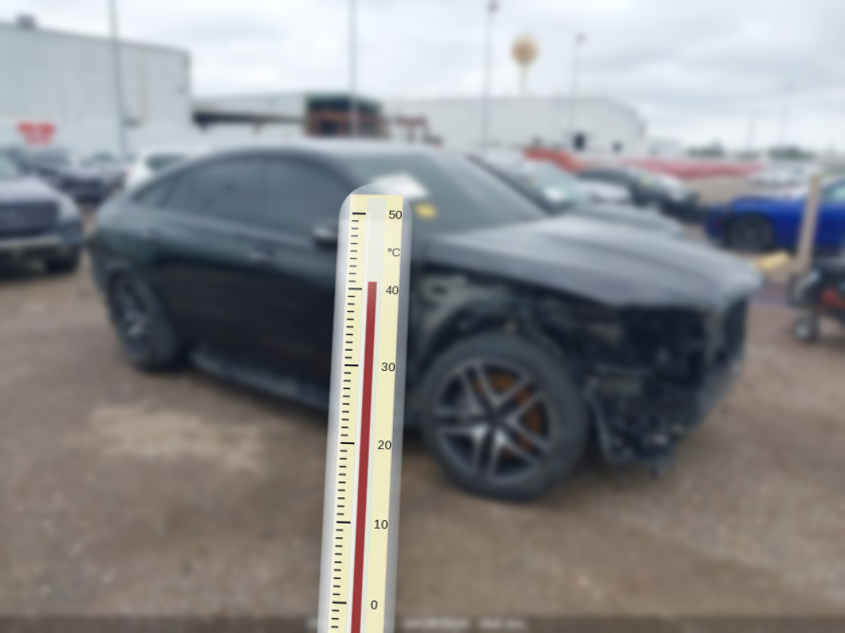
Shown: 41 °C
